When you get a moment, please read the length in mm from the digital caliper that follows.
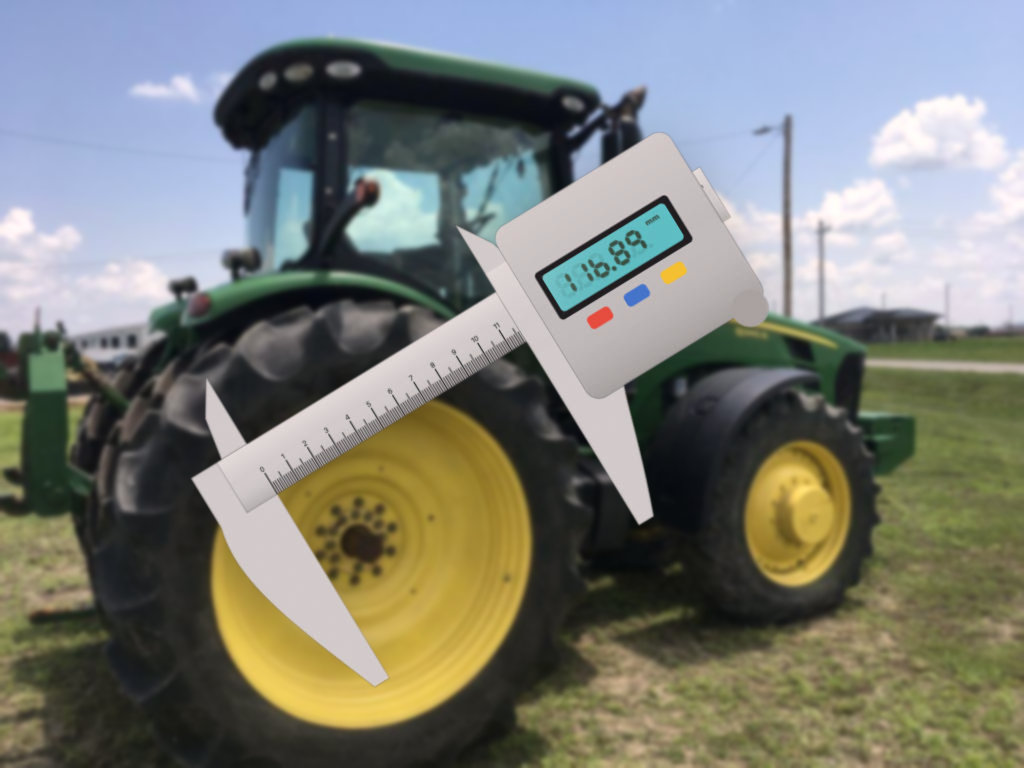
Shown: 116.89 mm
